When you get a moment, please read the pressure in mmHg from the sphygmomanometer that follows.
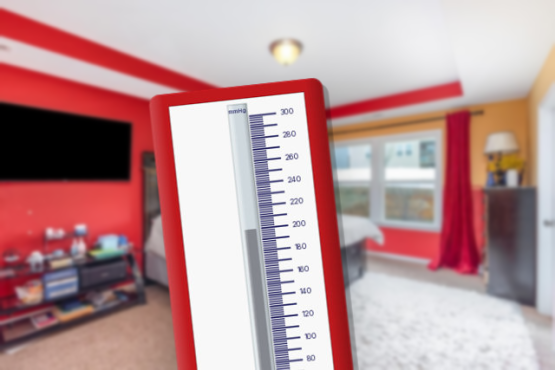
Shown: 200 mmHg
